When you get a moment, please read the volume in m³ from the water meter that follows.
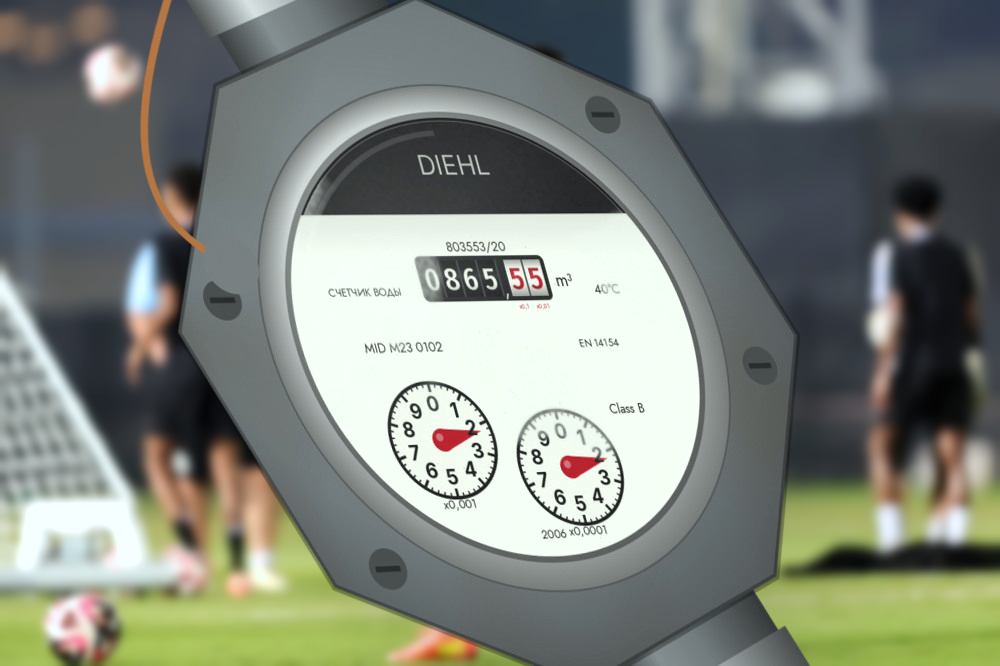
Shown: 865.5522 m³
